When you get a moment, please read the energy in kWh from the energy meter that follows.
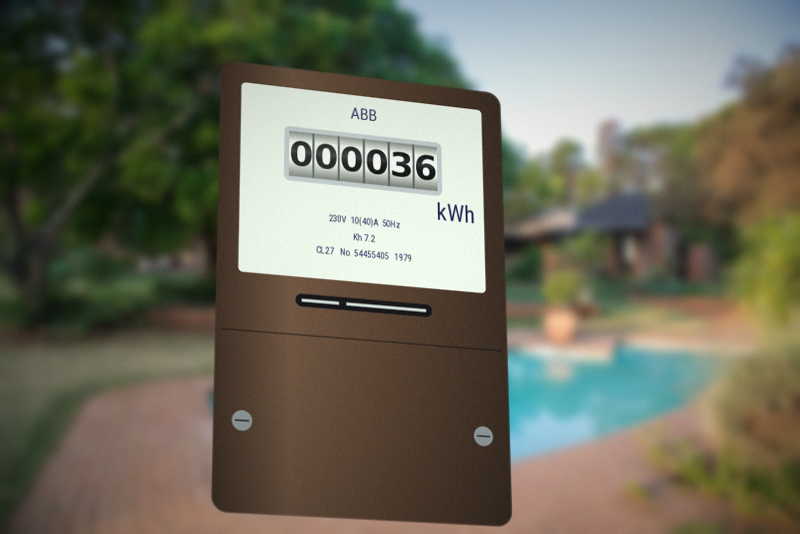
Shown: 36 kWh
